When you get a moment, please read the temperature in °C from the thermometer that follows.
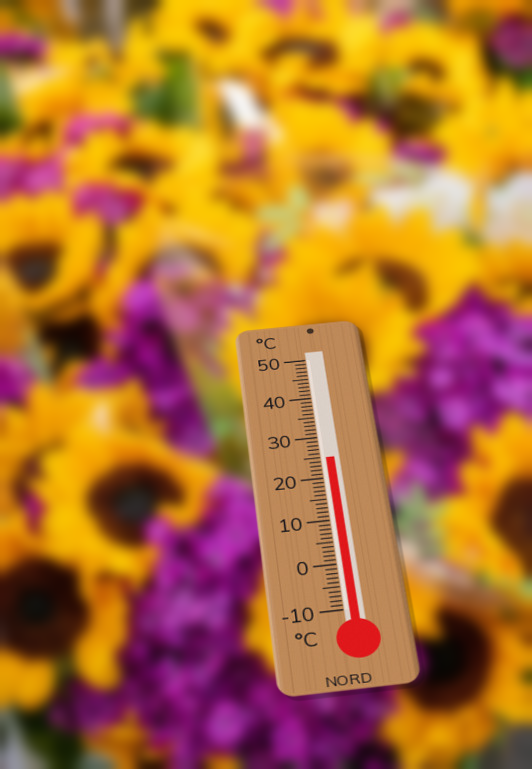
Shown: 25 °C
